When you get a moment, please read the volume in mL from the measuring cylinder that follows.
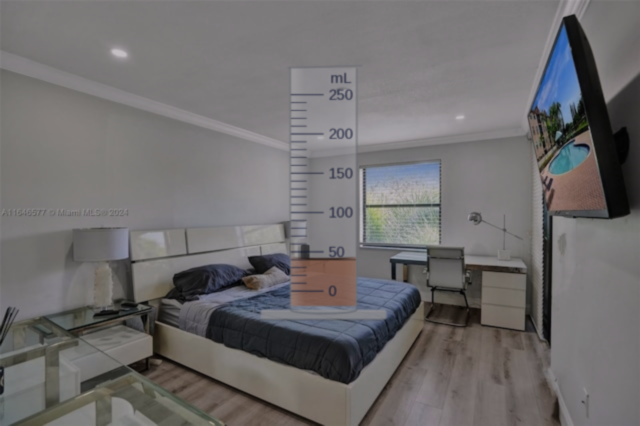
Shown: 40 mL
